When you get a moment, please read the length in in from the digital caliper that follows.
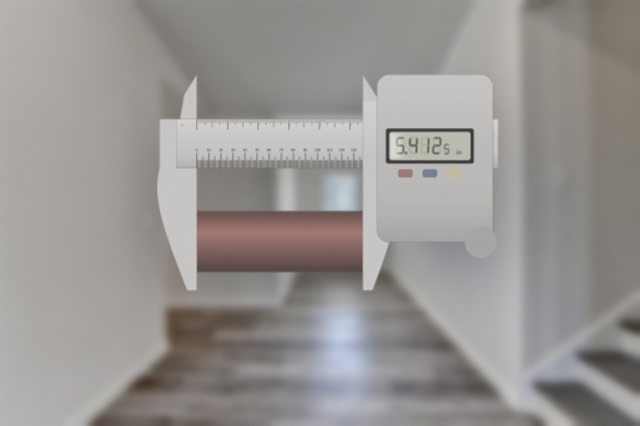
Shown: 5.4125 in
